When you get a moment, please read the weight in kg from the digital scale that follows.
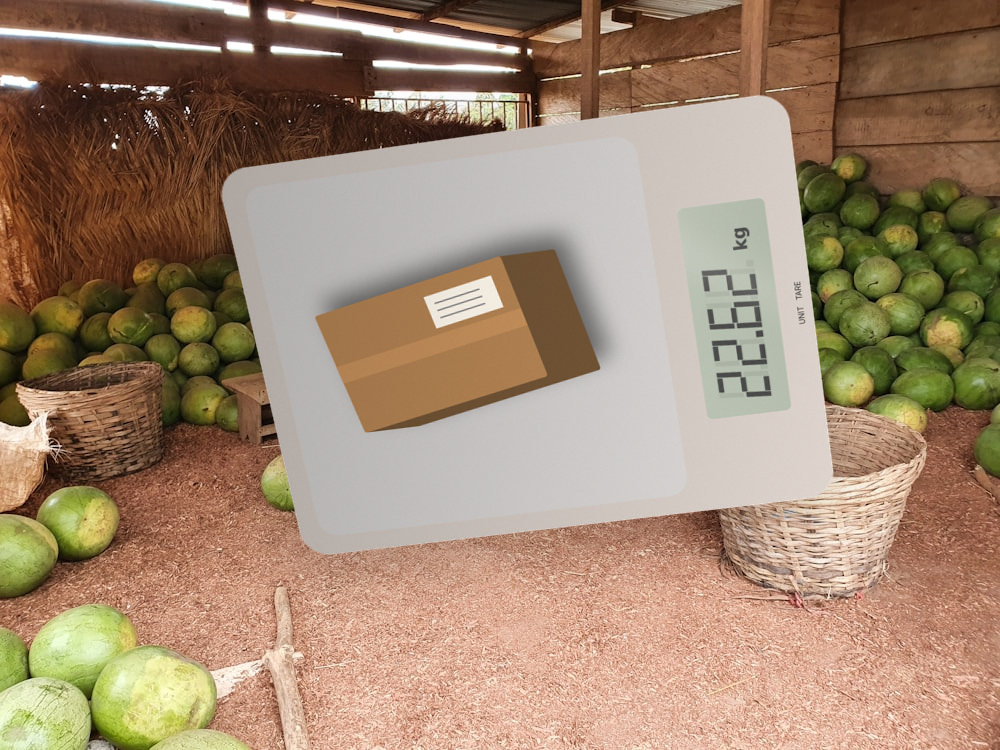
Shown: 22.62 kg
